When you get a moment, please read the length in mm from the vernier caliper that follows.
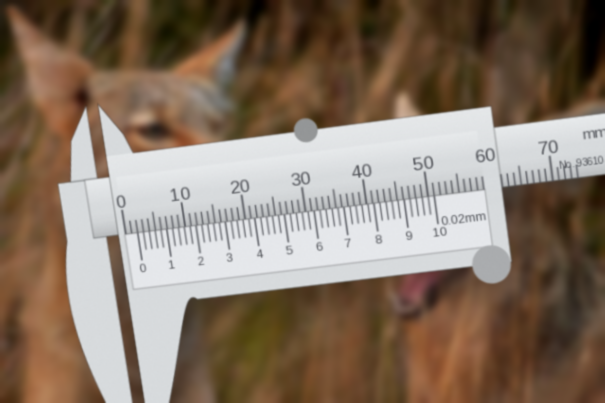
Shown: 2.0 mm
